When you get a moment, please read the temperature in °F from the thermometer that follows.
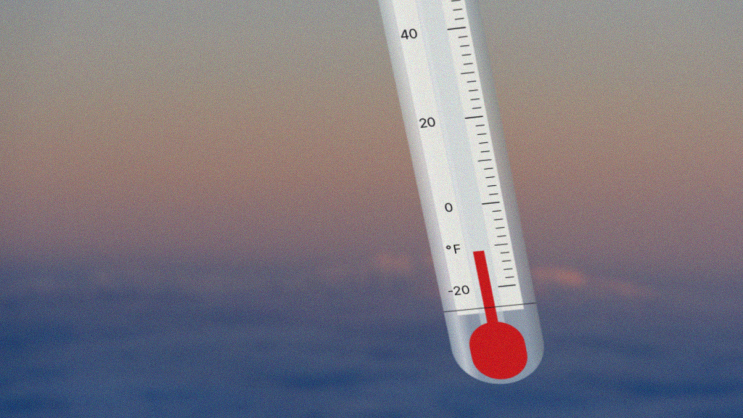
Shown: -11 °F
